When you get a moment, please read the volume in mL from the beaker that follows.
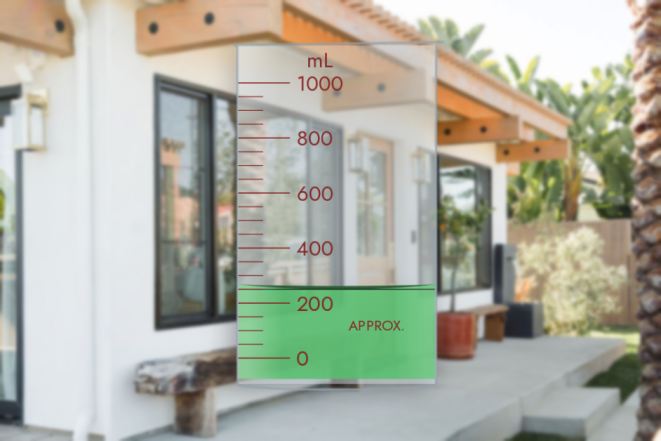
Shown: 250 mL
